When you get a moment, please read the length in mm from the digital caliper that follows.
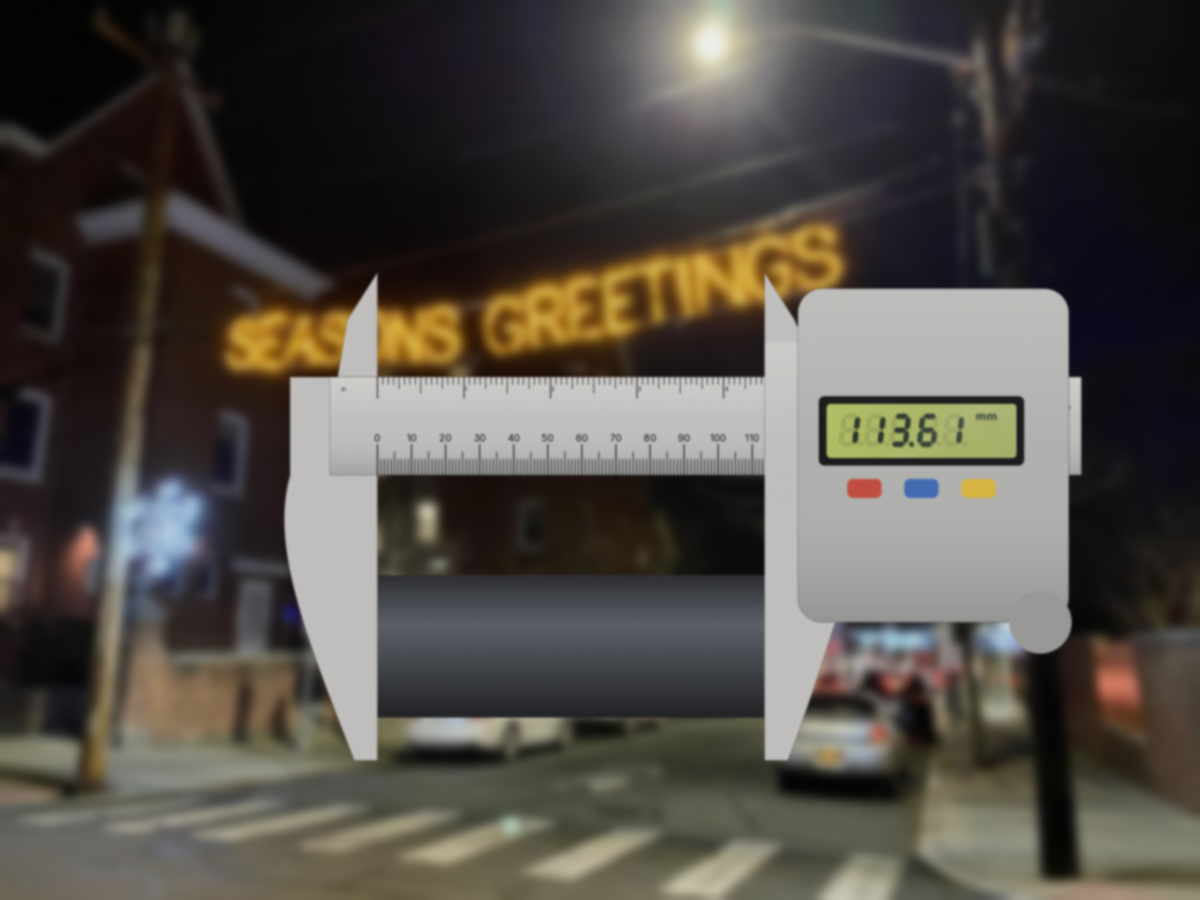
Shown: 113.61 mm
